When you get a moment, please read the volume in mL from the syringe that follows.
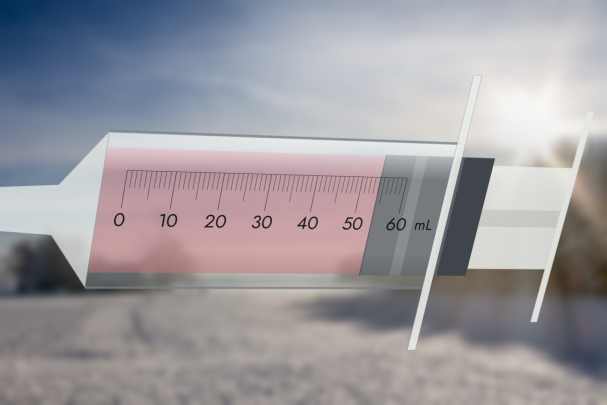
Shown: 54 mL
